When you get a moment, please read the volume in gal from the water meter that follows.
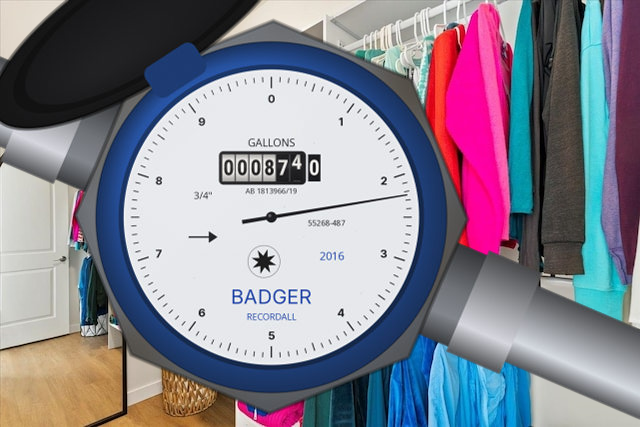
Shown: 8742.2 gal
